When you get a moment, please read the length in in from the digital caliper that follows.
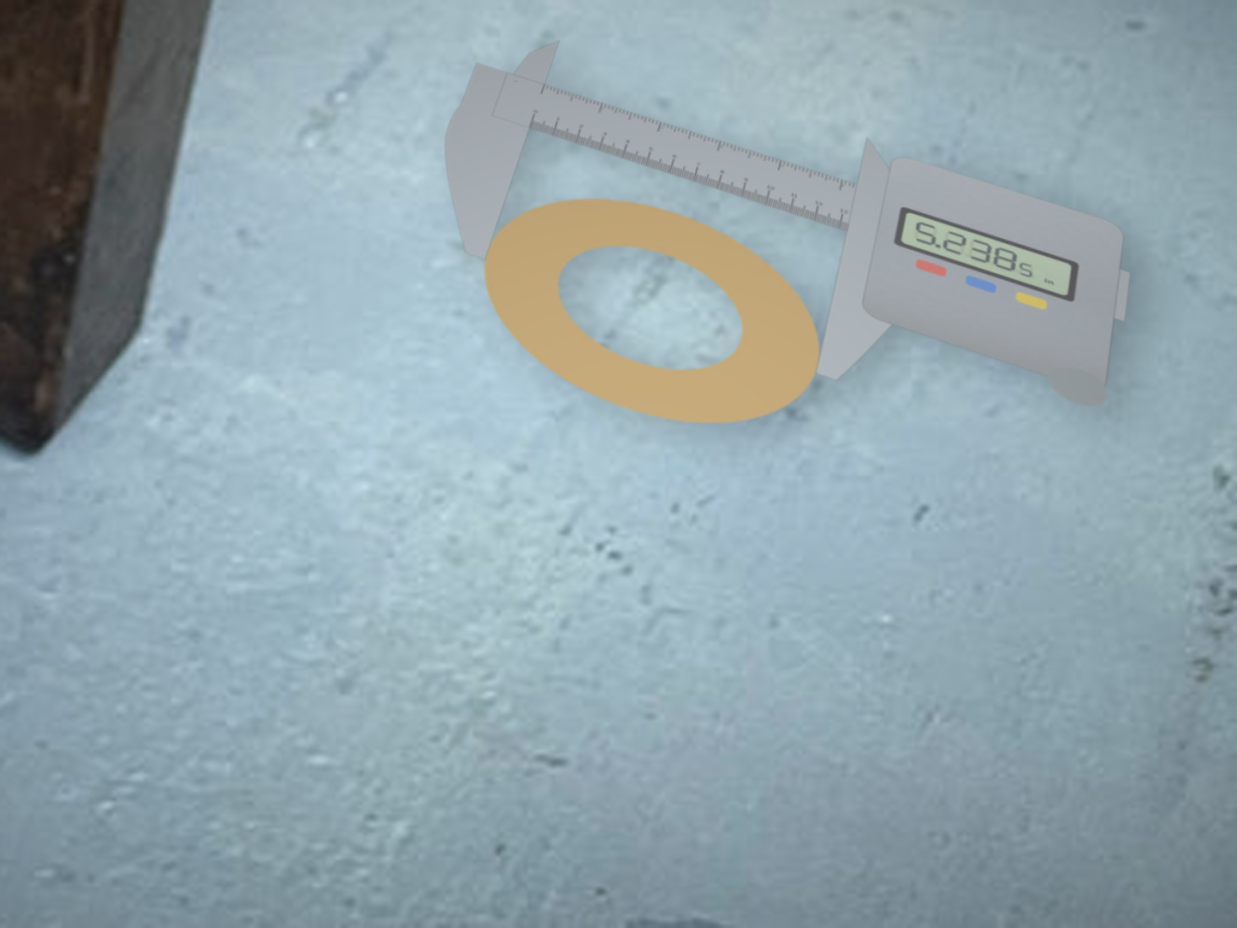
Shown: 5.2385 in
